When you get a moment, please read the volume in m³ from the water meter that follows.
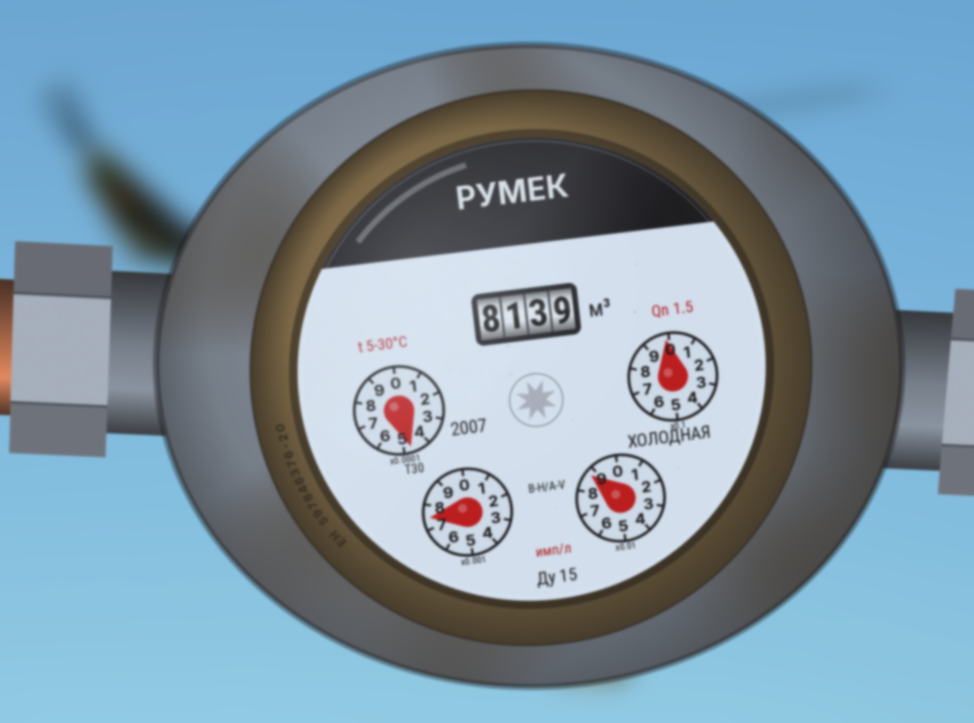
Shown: 8138.9874 m³
